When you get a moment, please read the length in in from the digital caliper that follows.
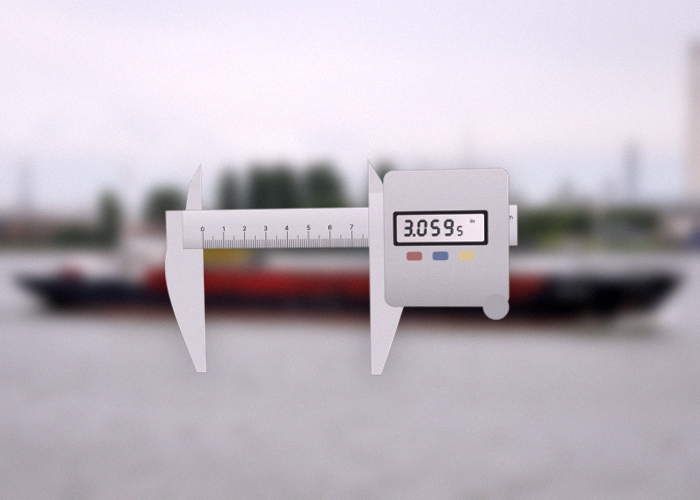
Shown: 3.0595 in
